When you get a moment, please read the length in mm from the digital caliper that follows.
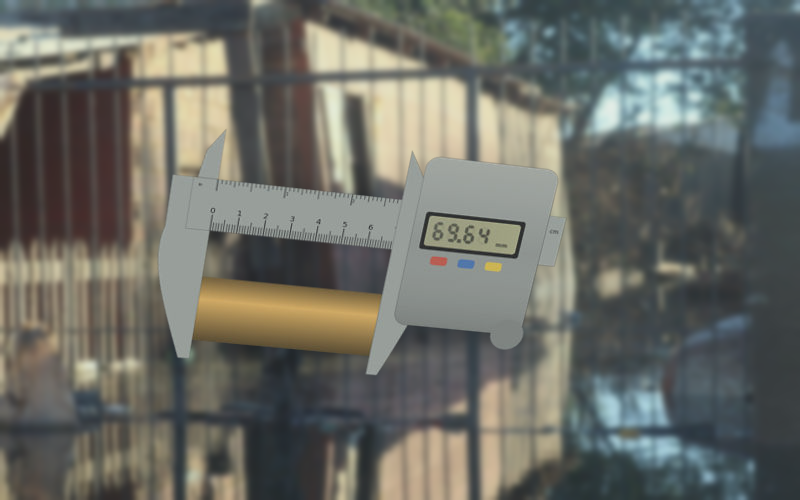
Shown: 69.64 mm
